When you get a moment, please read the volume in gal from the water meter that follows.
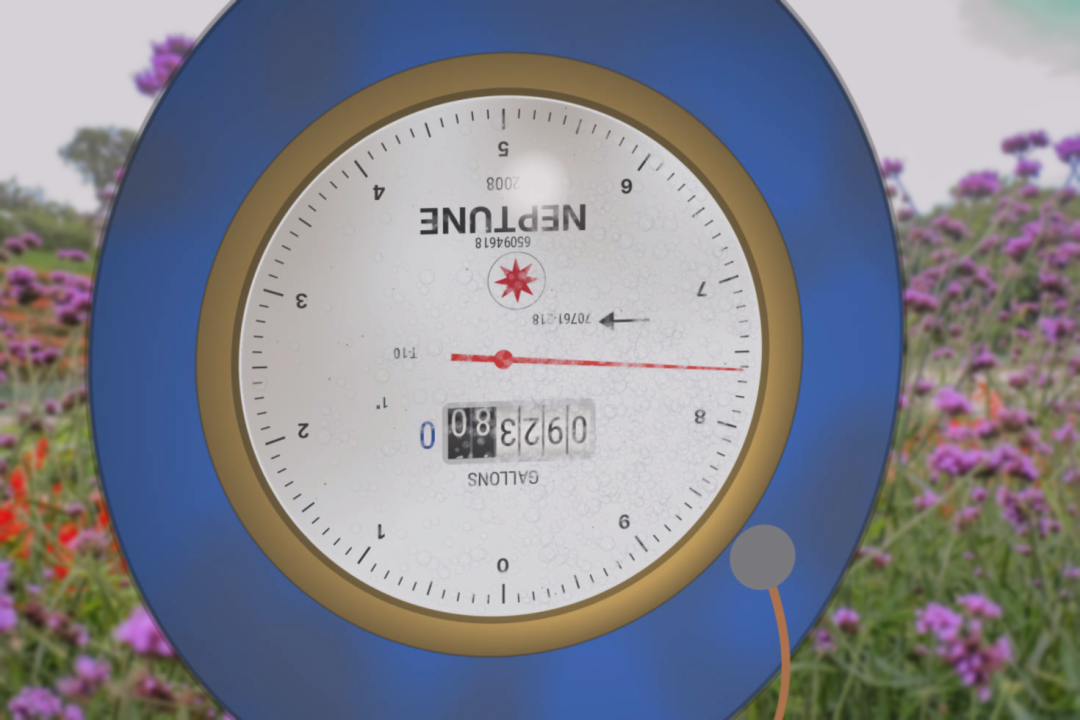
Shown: 923797.6 gal
